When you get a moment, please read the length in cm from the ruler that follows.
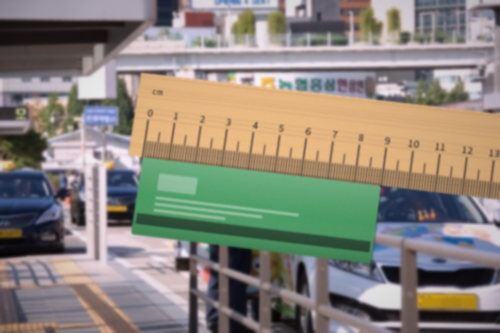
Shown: 9 cm
